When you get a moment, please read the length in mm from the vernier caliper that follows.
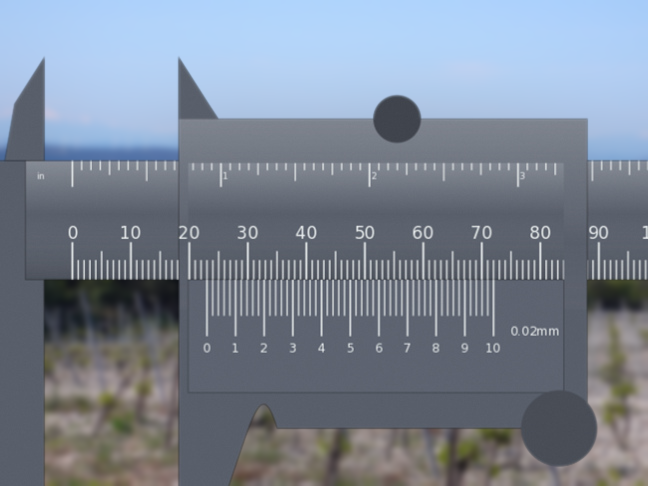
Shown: 23.0 mm
